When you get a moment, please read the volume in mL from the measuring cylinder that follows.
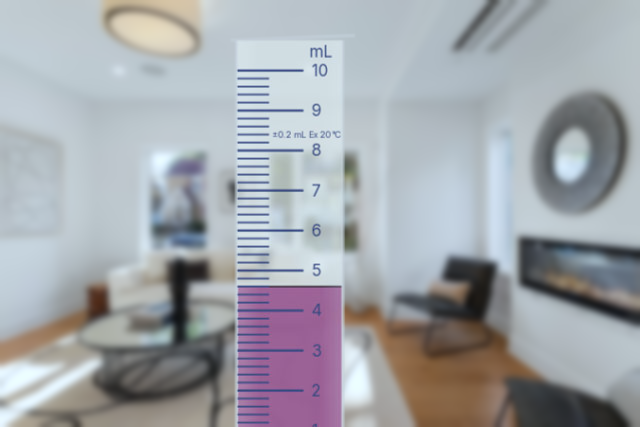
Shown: 4.6 mL
